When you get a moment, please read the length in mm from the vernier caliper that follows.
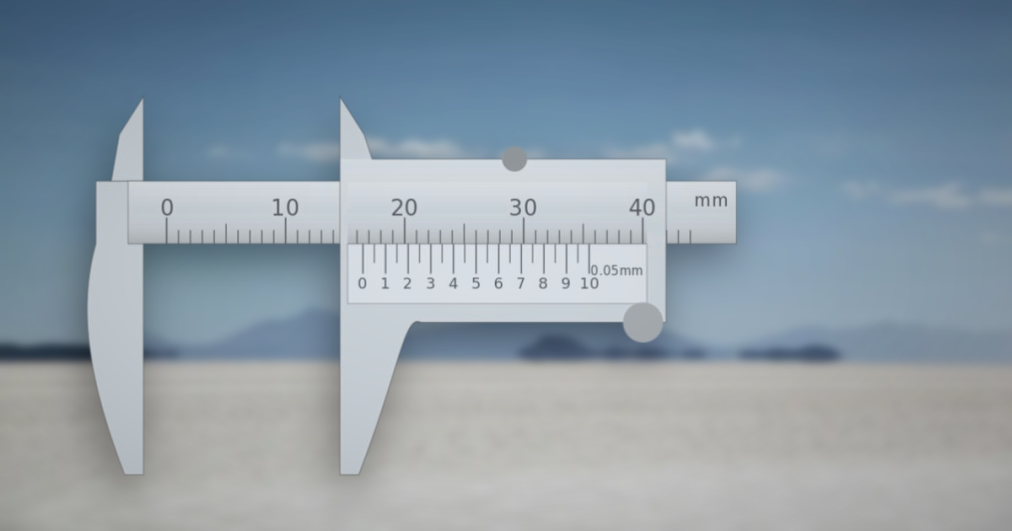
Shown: 16.5 mm
